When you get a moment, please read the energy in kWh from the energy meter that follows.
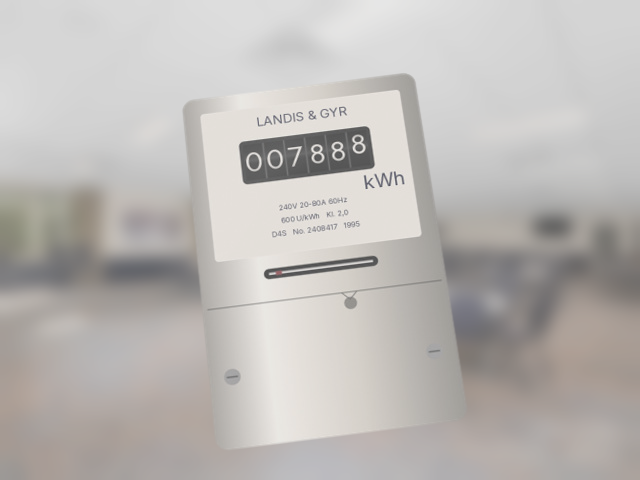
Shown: 7888 kWh
